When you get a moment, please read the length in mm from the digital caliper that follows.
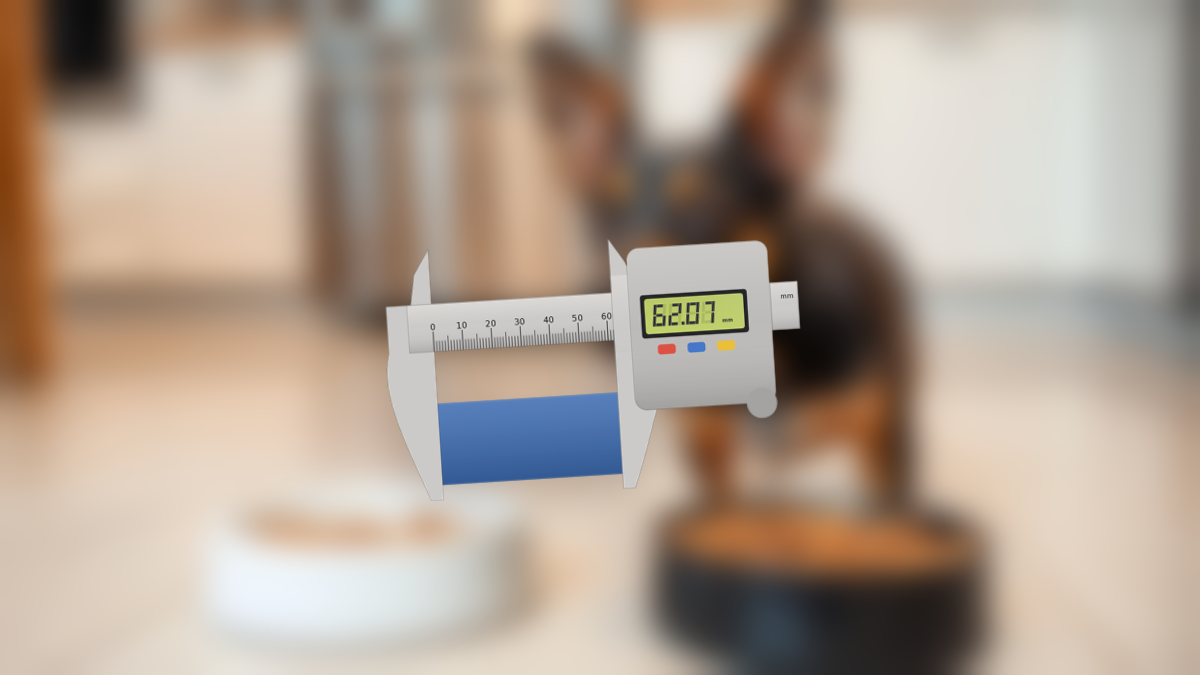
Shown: 62.07 mm
